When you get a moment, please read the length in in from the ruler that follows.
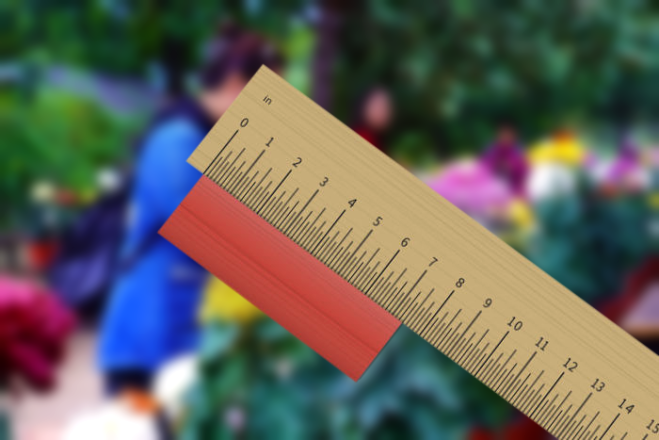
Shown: 7.375 in
